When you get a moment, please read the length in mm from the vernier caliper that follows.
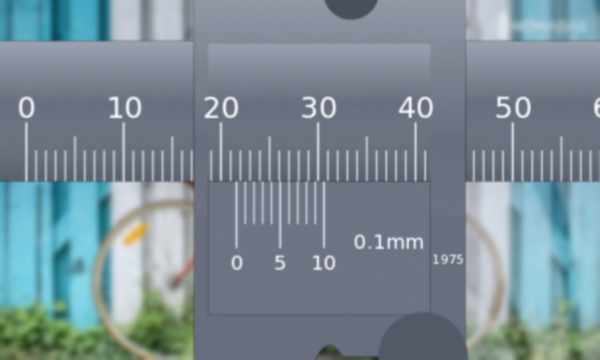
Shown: 21.6 mm
